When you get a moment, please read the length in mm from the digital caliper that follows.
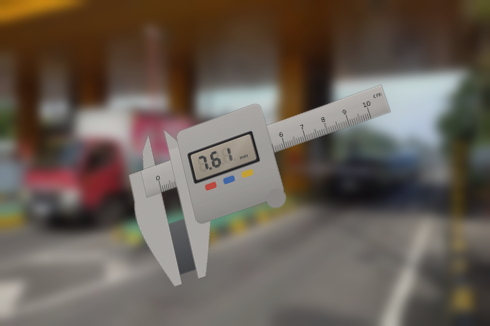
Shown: 7.61 mm
